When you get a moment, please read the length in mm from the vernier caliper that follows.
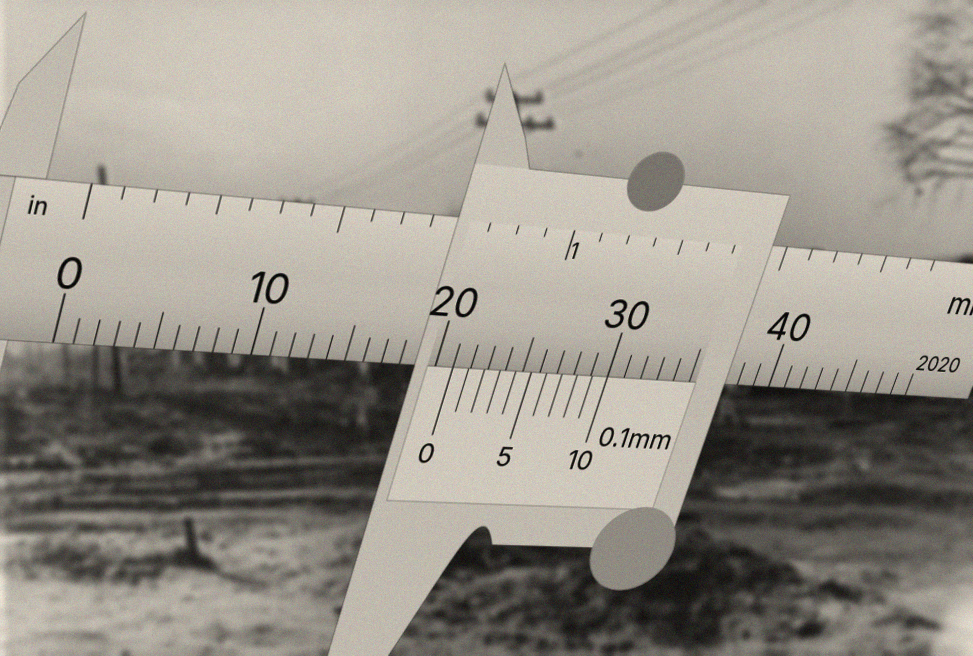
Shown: 21.0 mm
